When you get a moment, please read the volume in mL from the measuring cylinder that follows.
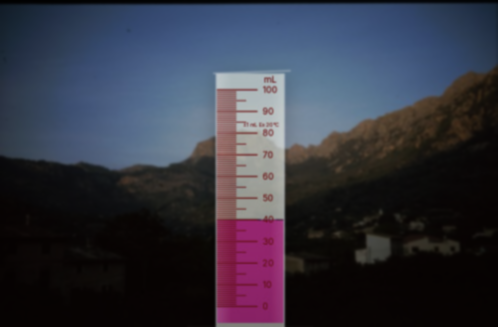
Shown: 40 mL
